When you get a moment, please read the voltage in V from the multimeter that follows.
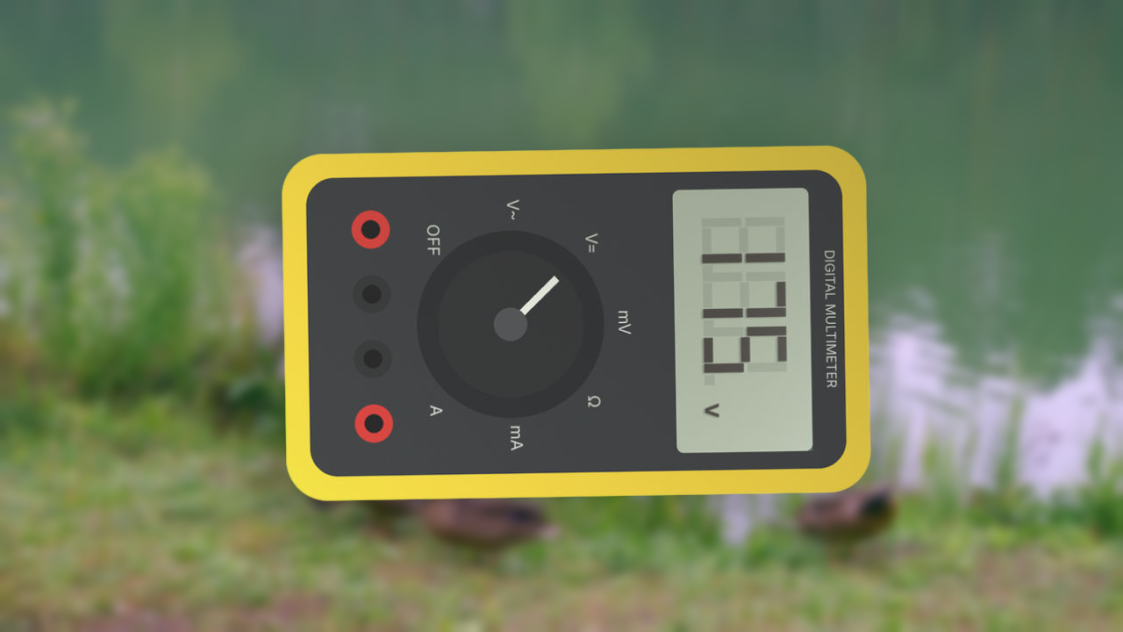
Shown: 175 V
